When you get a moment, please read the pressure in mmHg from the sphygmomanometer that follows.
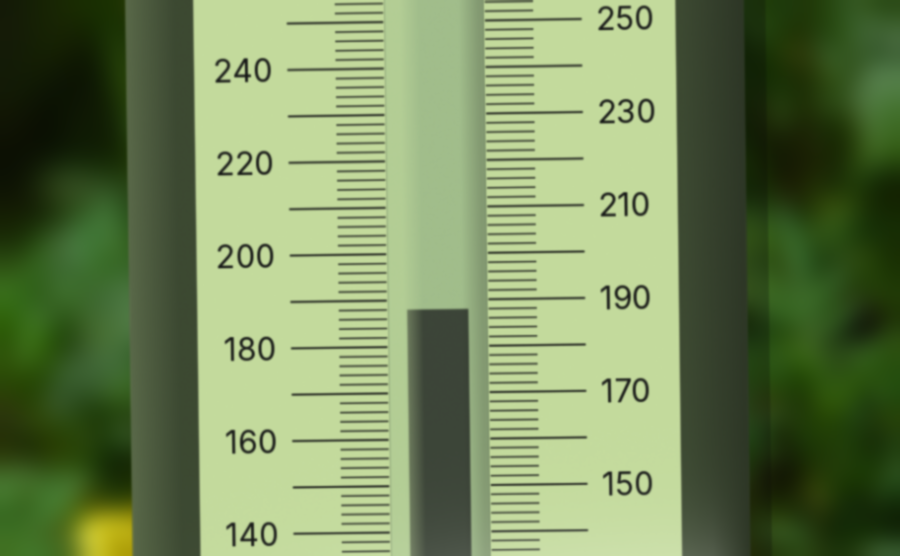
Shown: 188 mmHg
